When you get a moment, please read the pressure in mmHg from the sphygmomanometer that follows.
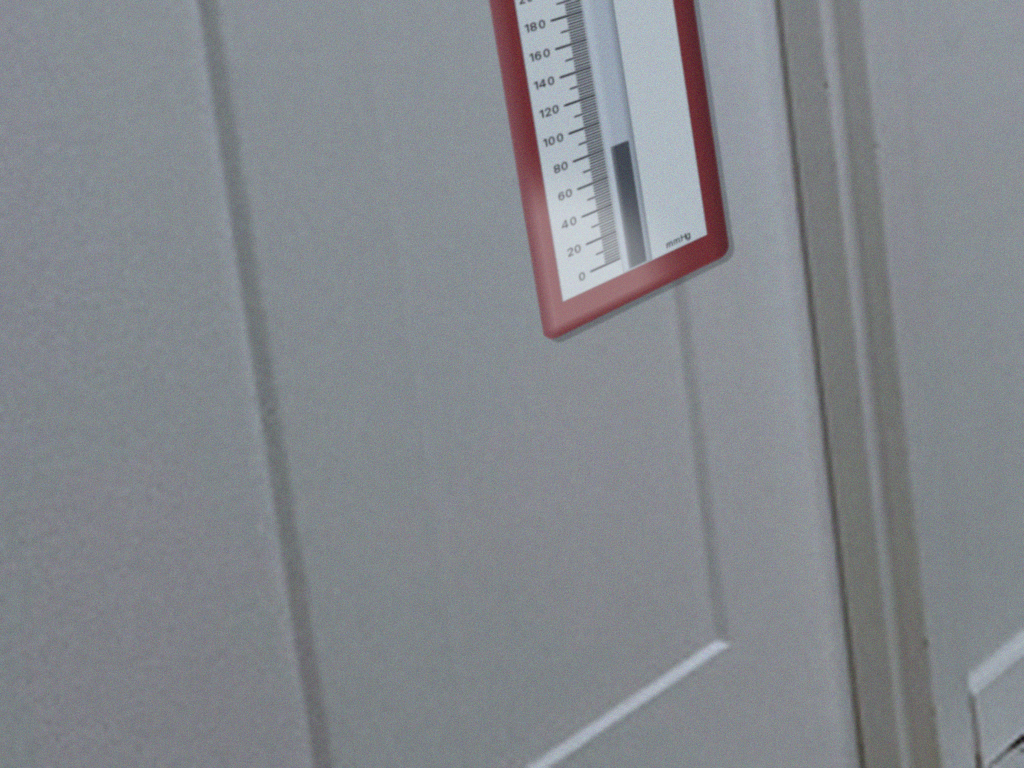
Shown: 80 mmHg
